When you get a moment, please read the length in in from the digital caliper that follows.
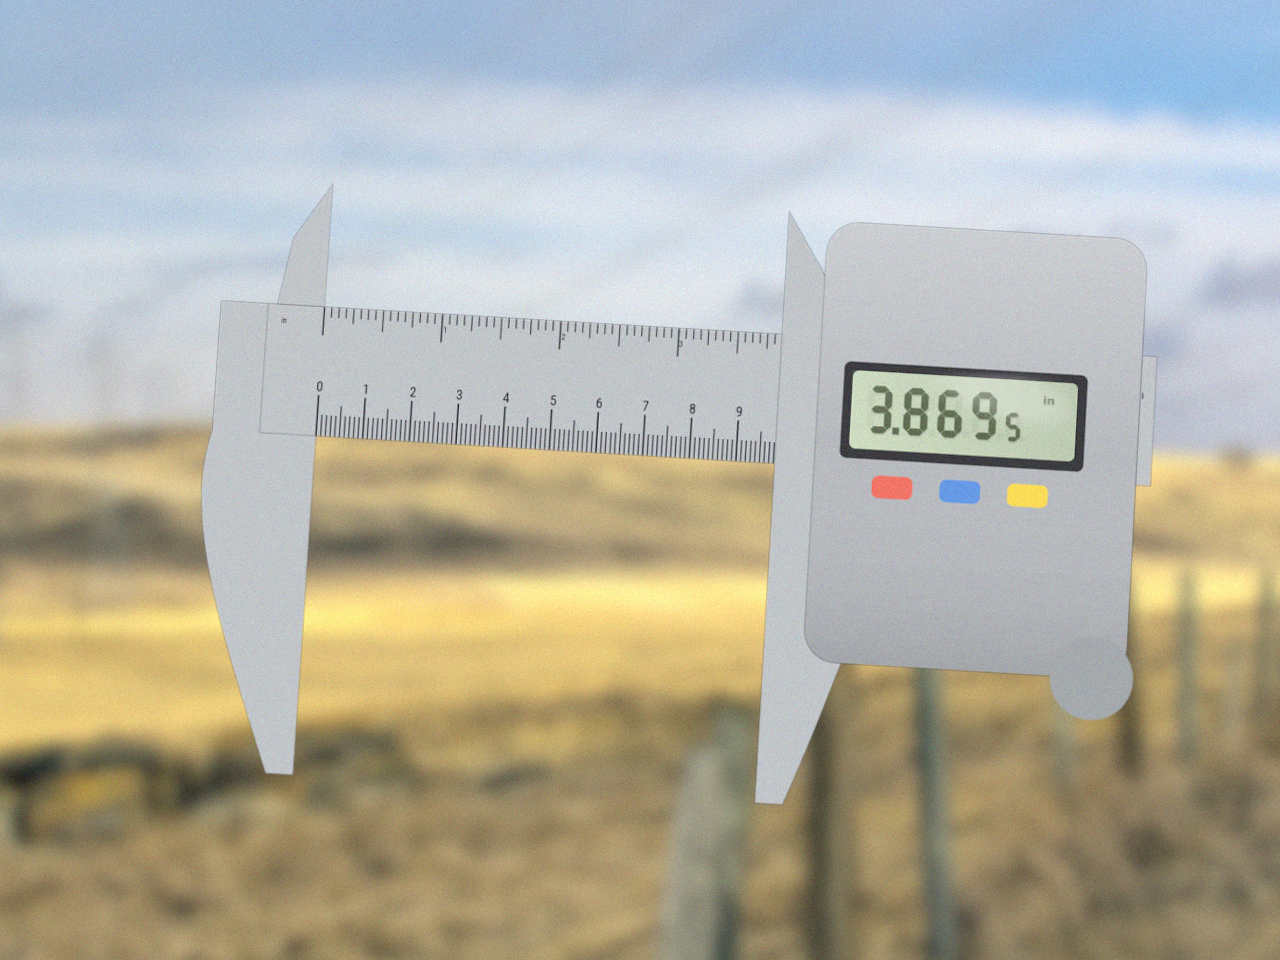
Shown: 3.8695 in
